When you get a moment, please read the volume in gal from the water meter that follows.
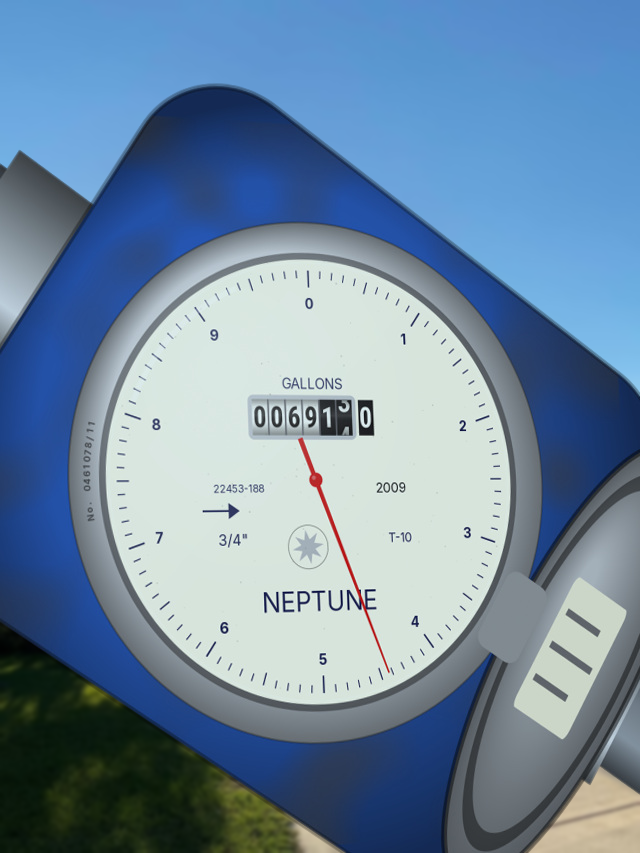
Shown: 69134.4 gal
